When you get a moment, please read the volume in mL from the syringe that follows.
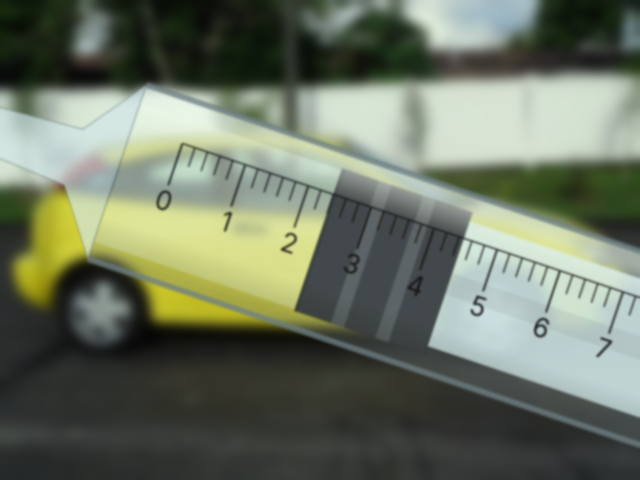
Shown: 2.4 mL
